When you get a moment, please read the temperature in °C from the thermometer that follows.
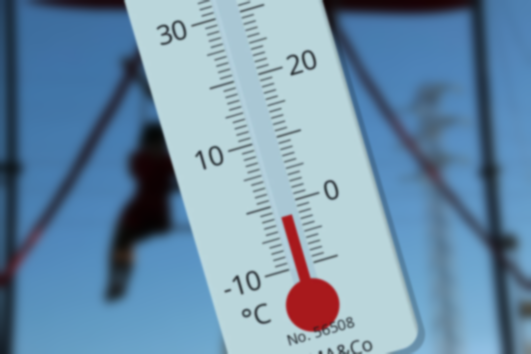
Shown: -2 °C
